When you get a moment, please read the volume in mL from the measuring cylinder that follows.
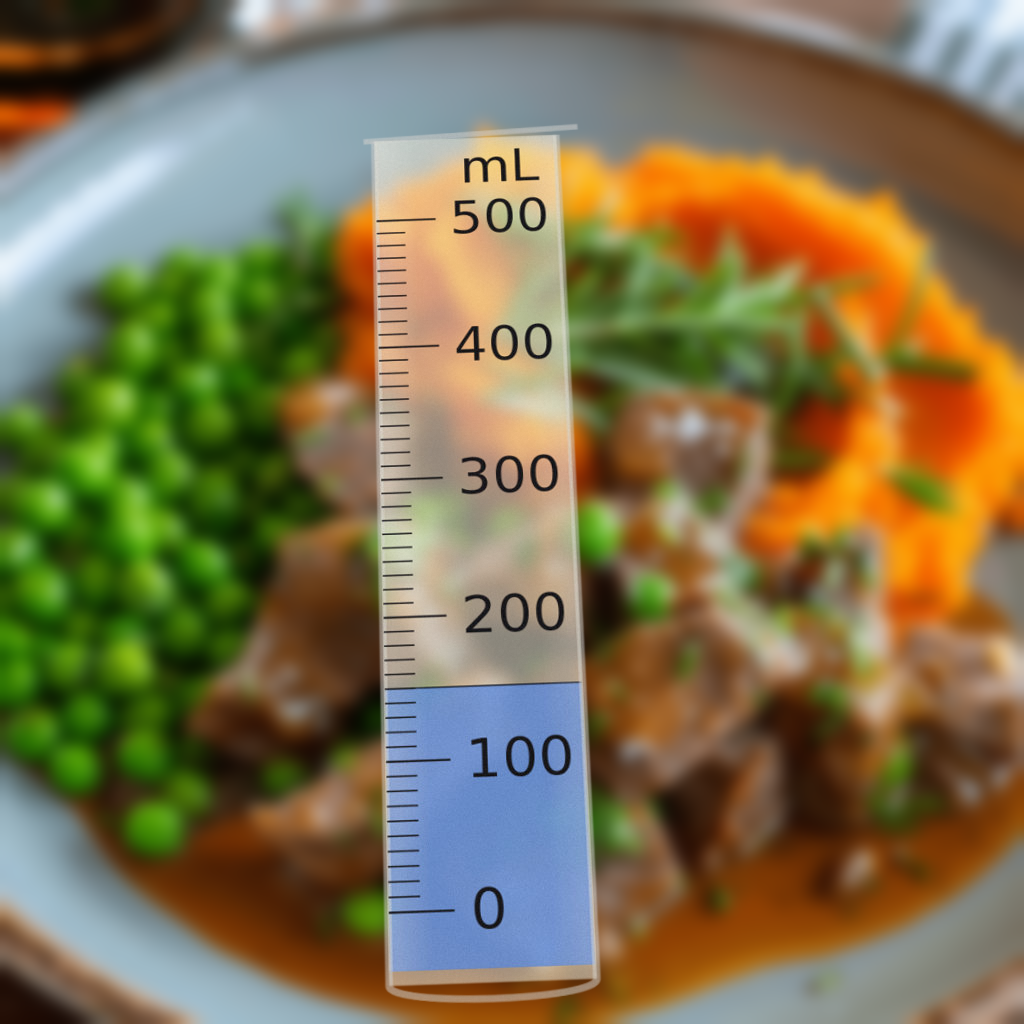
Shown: 150 mL
